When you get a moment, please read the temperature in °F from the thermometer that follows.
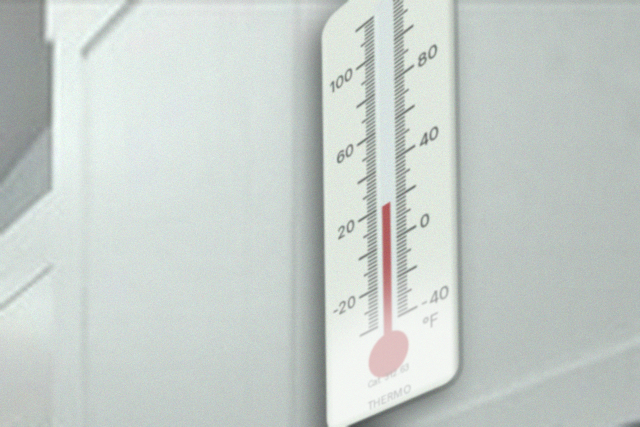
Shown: 20 °F
